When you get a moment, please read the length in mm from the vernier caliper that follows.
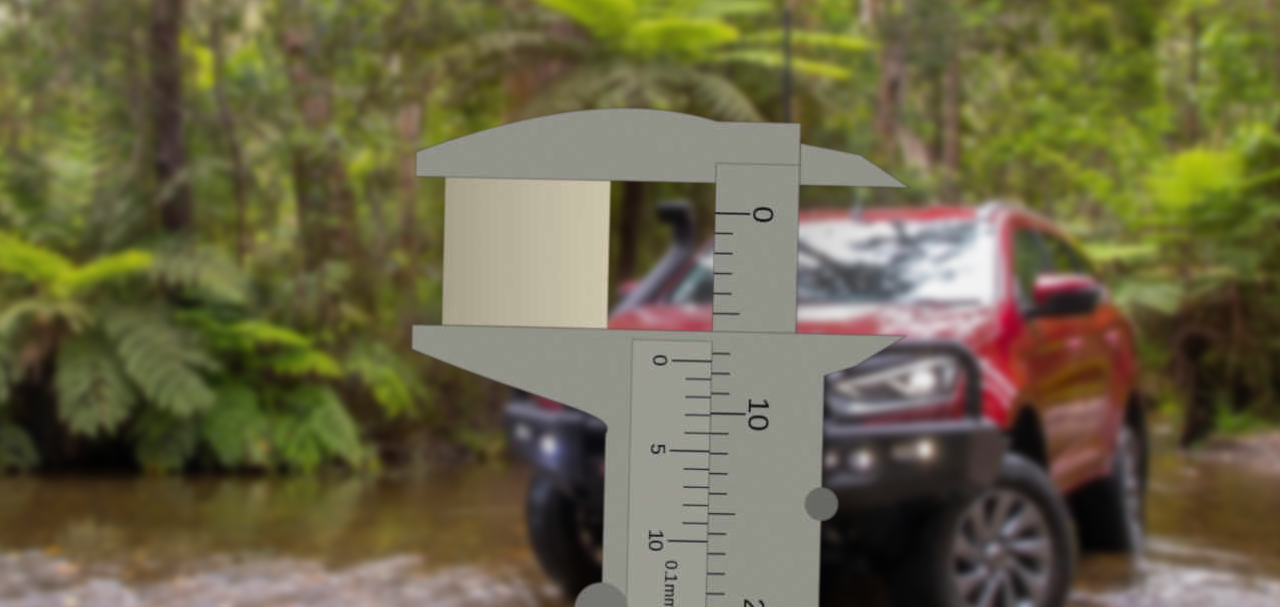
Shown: 7.4 mm
